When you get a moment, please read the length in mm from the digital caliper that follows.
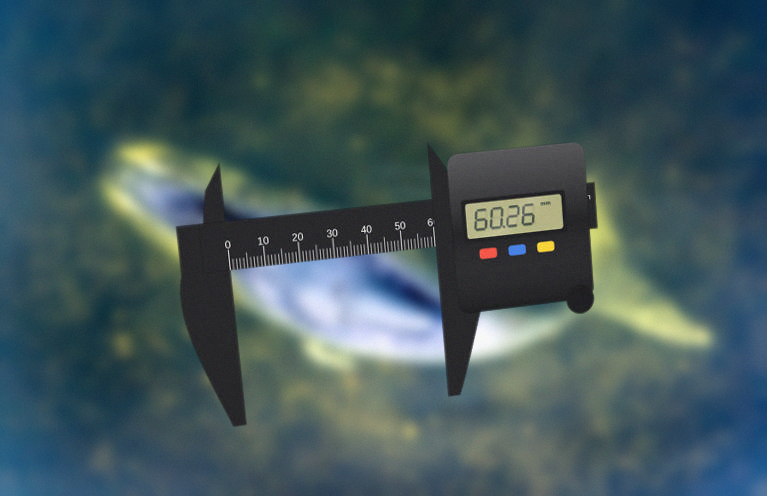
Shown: 60.26 mm
